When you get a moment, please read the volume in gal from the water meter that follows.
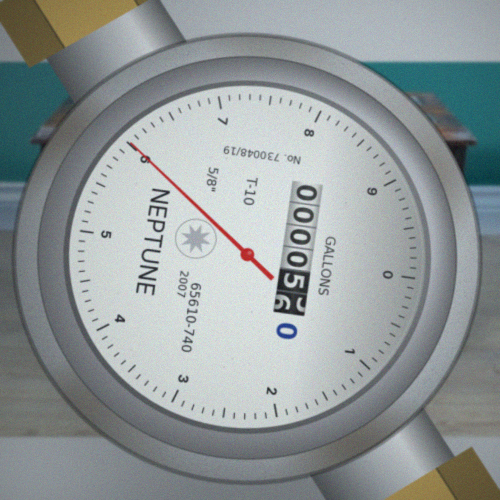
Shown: 556.0 gal
